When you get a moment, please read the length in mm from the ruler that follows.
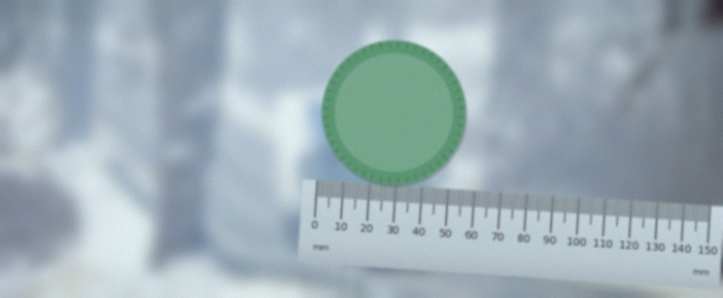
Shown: 55 mm
